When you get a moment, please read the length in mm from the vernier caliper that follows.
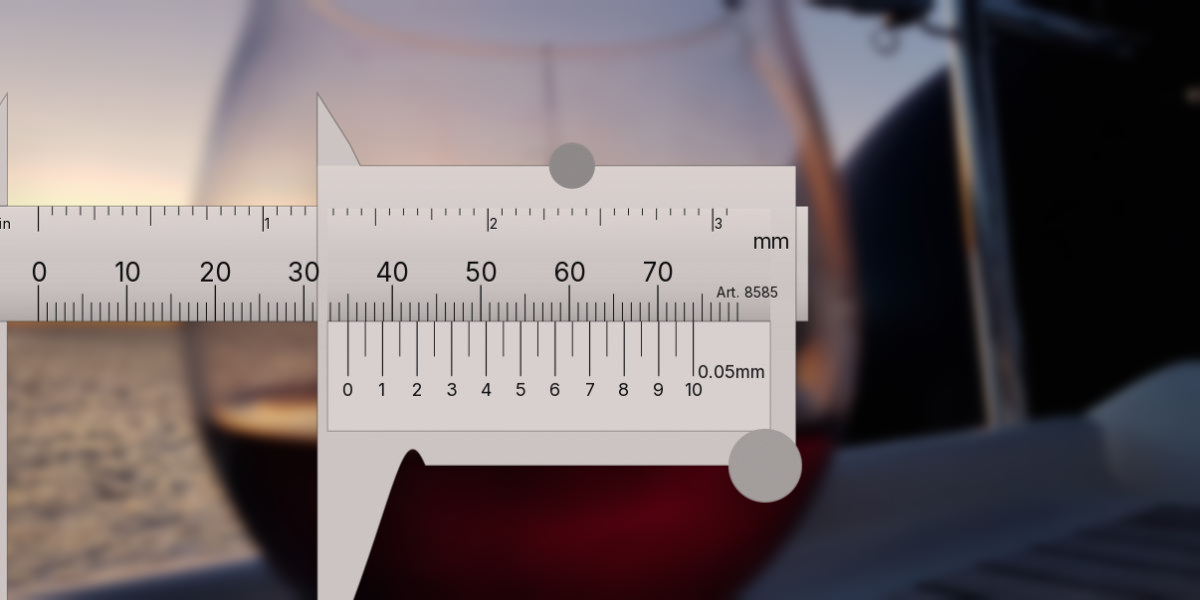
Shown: 35.0 mm
